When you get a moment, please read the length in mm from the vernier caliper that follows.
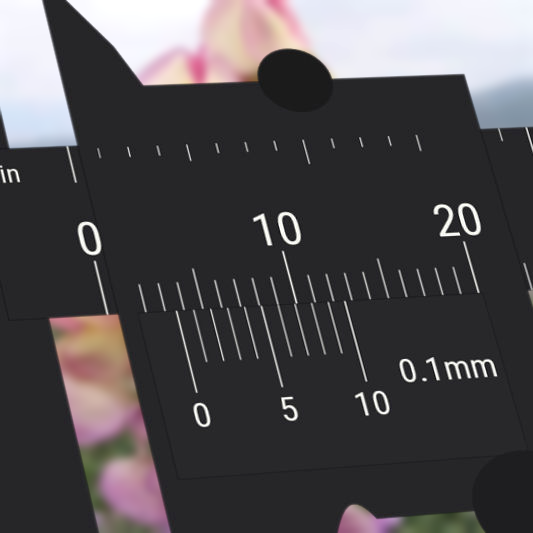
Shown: 3.6 mm
